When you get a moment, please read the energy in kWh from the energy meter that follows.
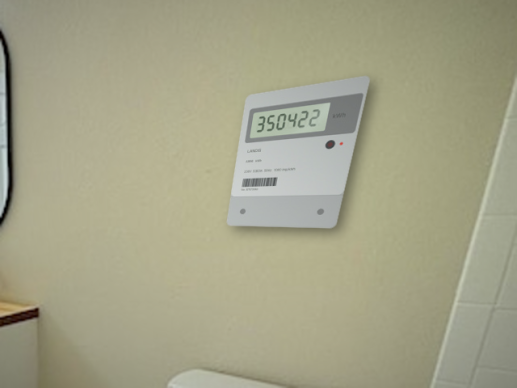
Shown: 350422 kWh
